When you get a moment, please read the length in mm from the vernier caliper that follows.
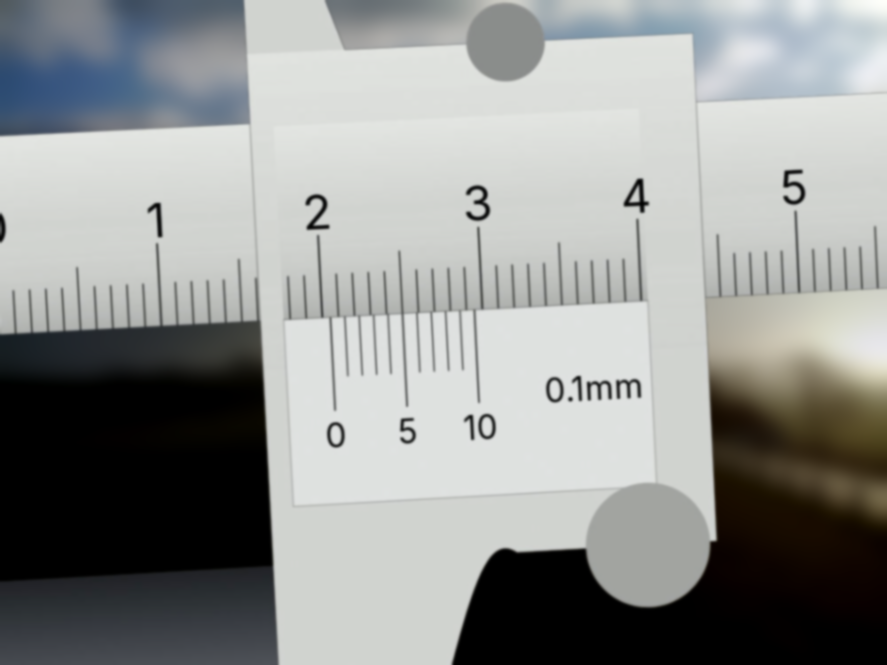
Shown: 20.5 mm
